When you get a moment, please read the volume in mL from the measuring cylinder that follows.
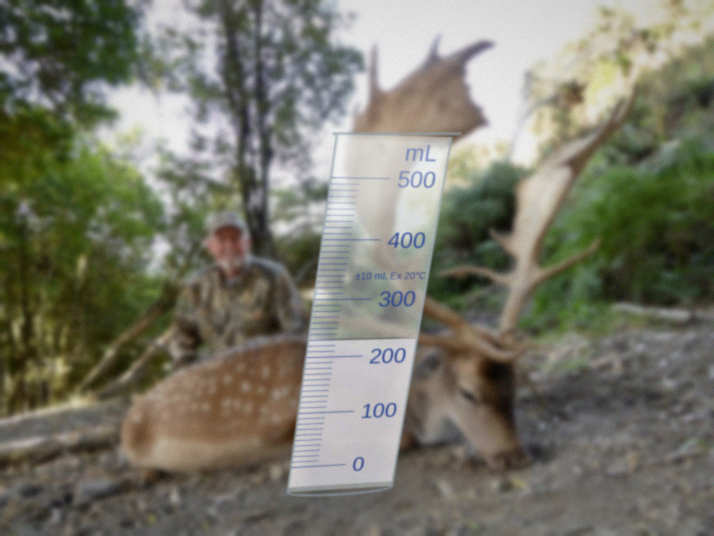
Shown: 230 mL
